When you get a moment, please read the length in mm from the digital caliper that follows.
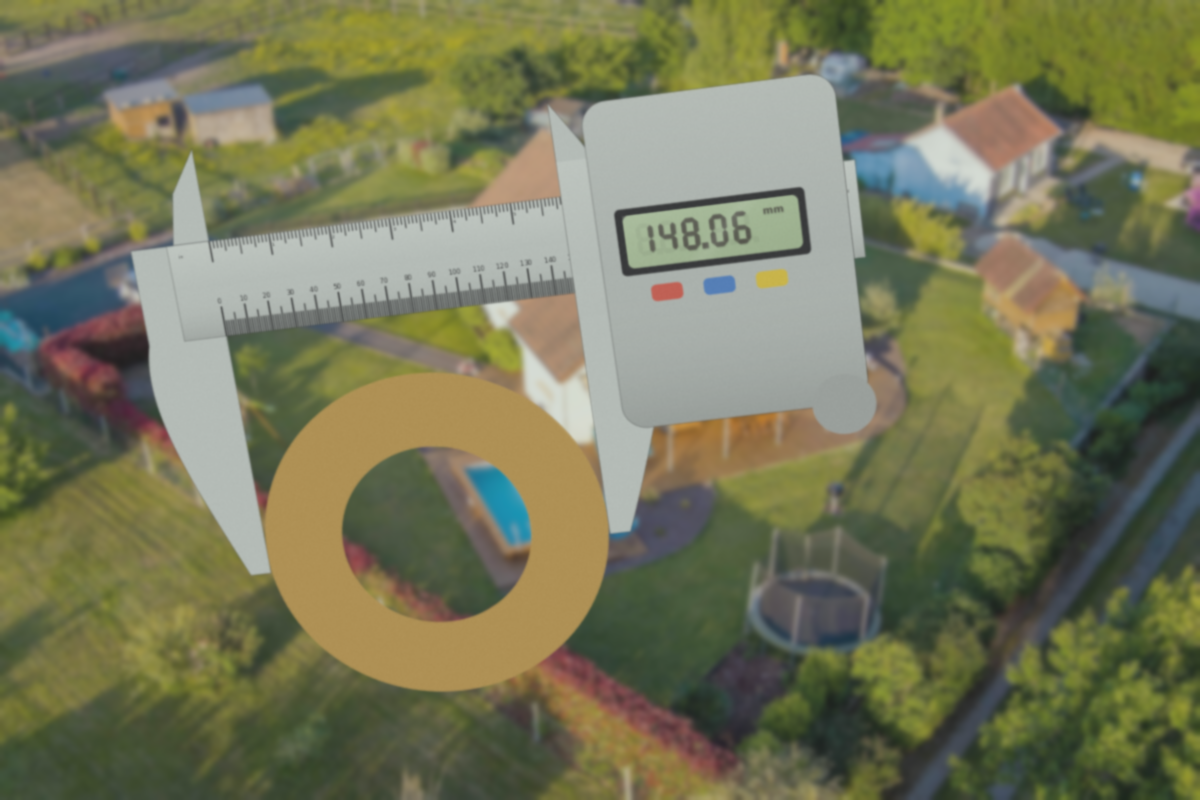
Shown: 148.06 mm
